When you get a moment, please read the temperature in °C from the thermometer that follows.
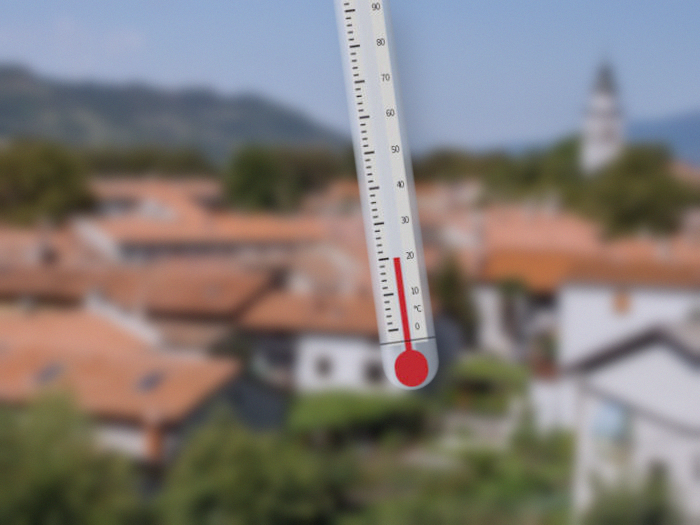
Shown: 20 °C
